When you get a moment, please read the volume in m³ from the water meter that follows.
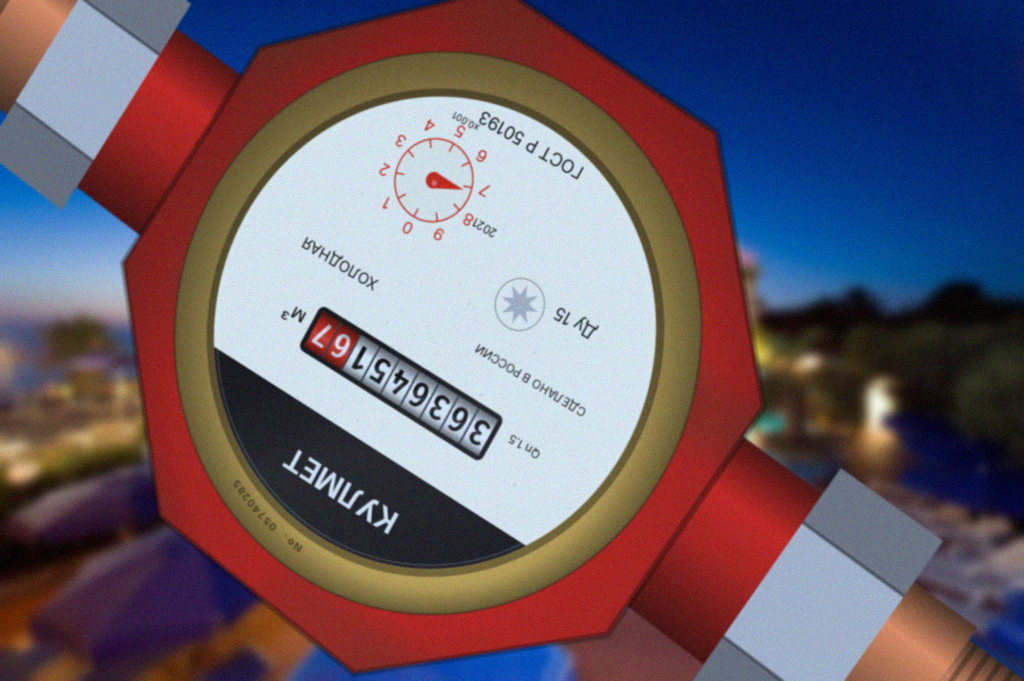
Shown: 3636451.677 m³
